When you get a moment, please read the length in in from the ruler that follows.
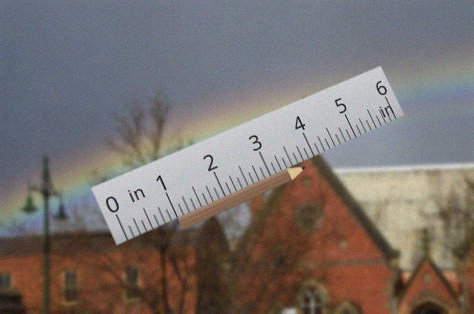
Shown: 2.75 in
